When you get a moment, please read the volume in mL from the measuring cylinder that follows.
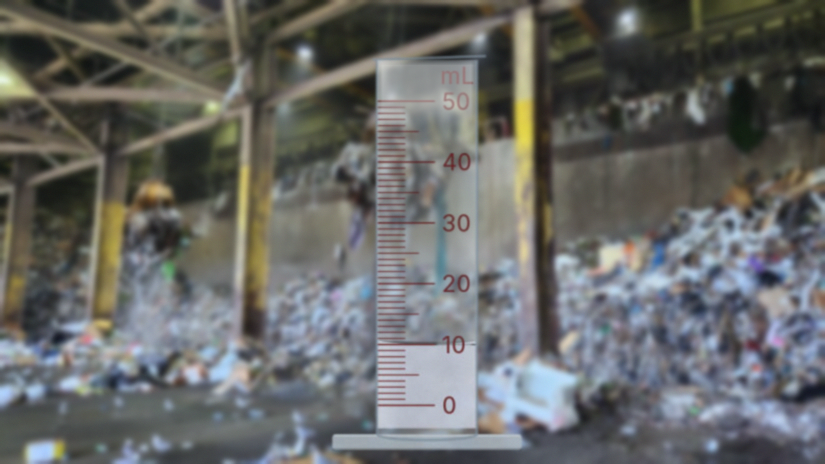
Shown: 10 mL
